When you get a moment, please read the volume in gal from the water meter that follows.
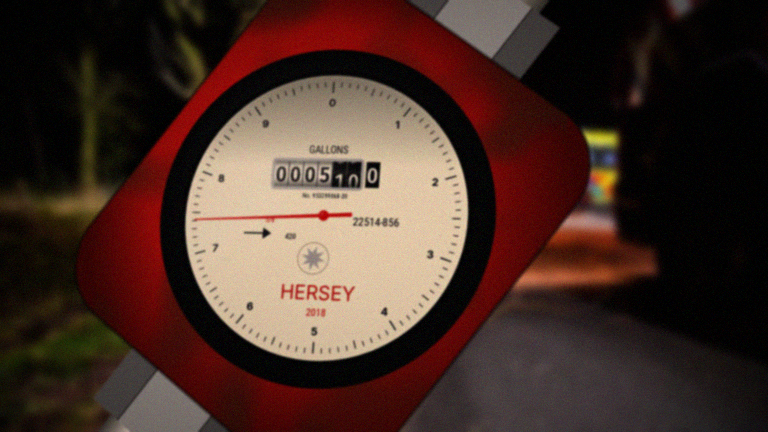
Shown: 5097.4 gal
